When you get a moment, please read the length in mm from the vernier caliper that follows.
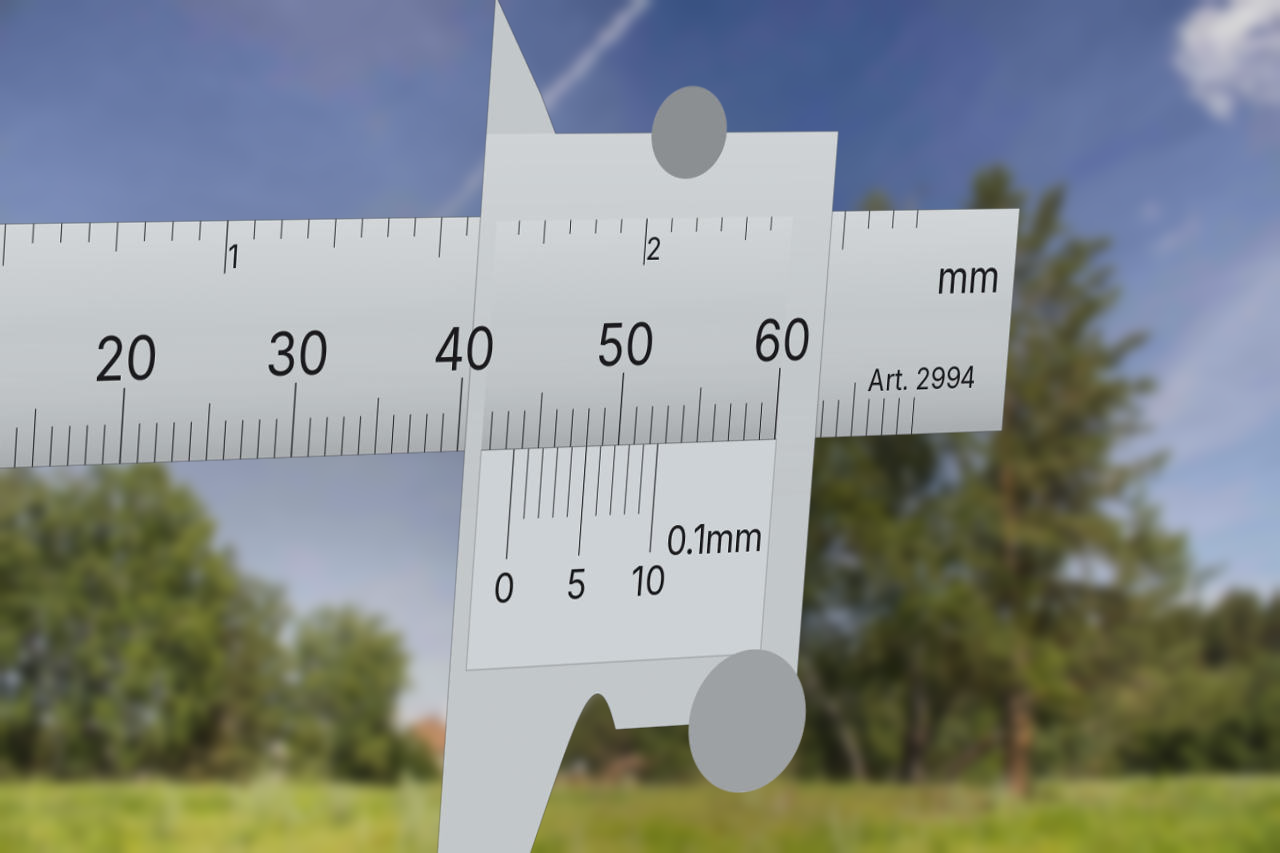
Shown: 43.5 mm
